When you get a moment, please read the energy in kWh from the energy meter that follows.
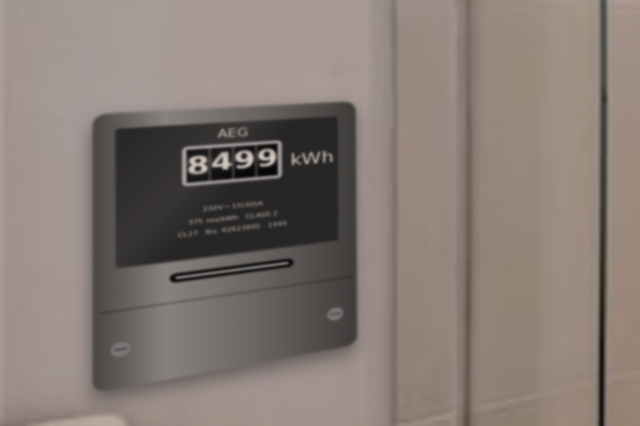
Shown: 8499 kWh
